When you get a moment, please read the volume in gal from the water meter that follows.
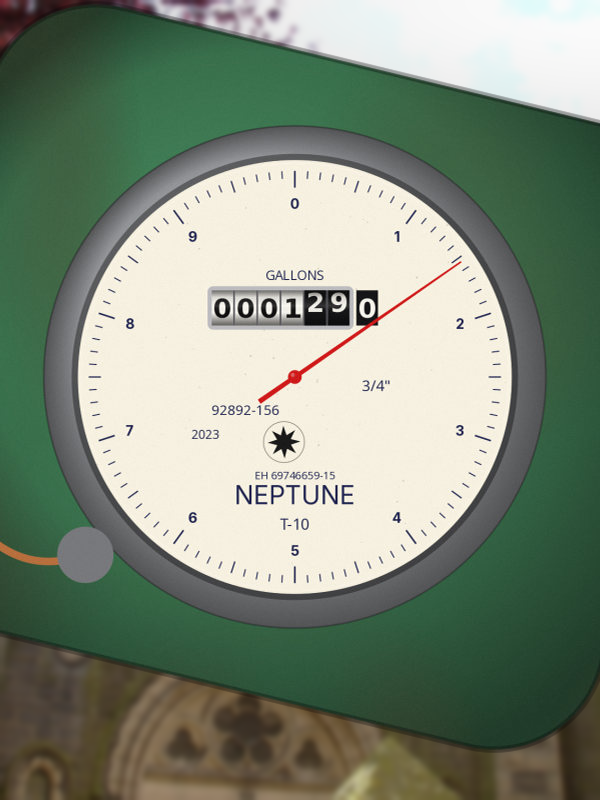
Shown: 1291.5 gal
